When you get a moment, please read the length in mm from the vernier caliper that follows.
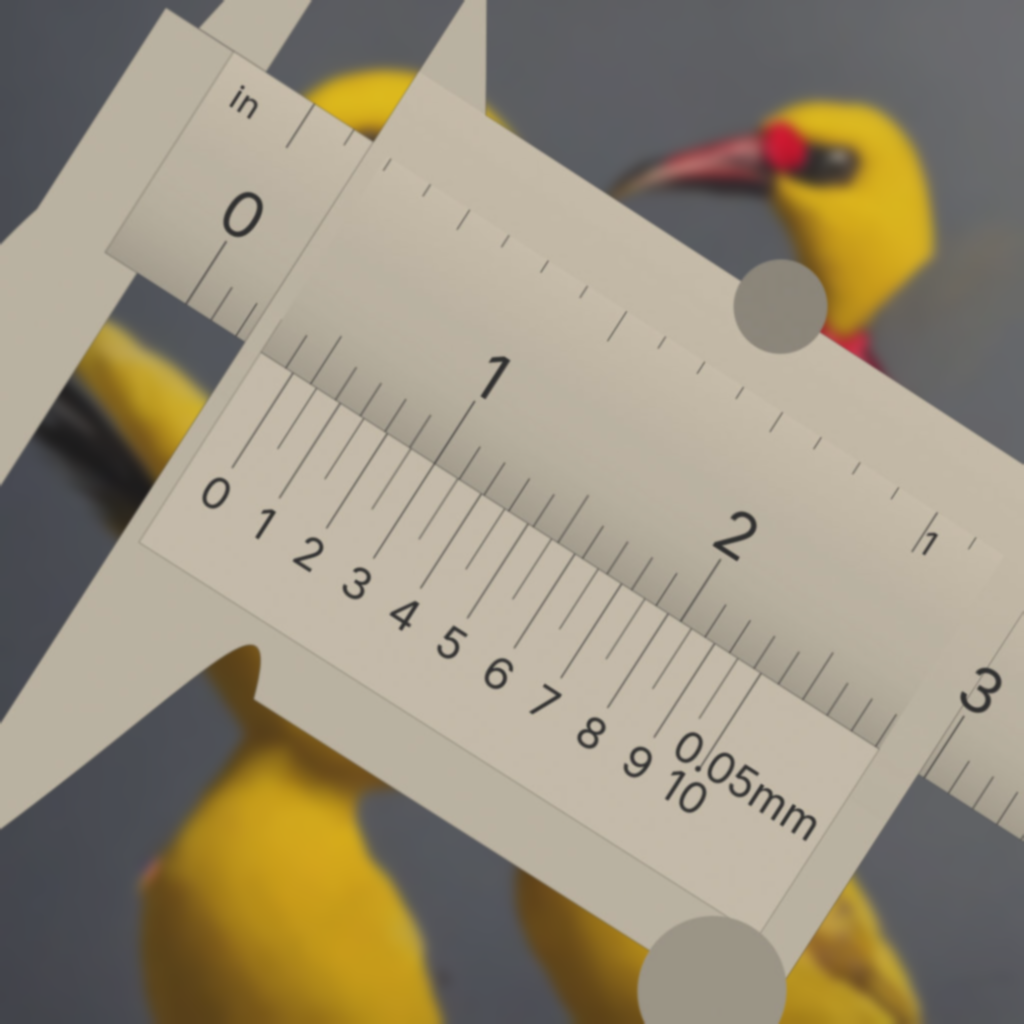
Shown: 4.3 mm
